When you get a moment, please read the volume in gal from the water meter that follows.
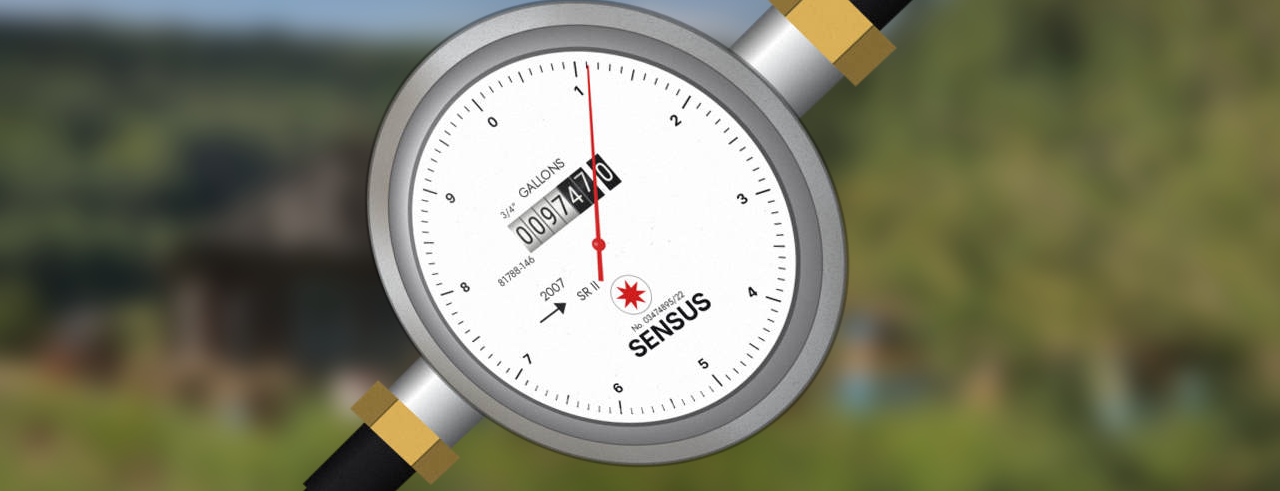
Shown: 97471.1 gal
